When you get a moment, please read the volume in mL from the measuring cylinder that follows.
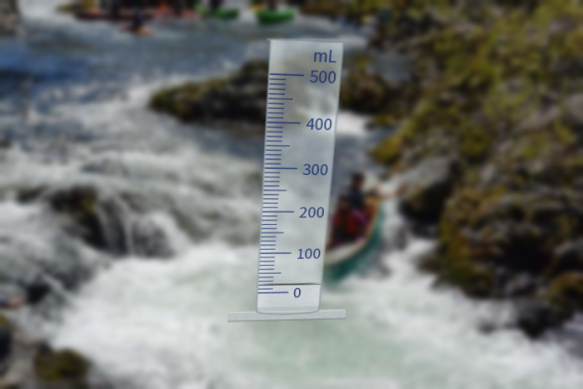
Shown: 20 mL
